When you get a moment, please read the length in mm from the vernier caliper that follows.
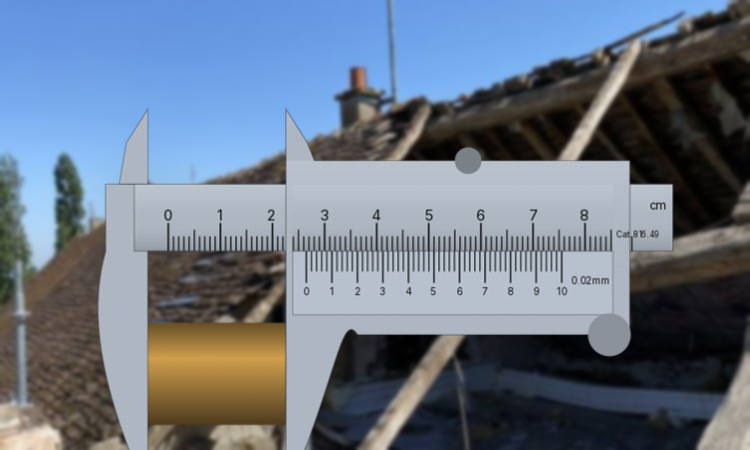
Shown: 26.5 mm
